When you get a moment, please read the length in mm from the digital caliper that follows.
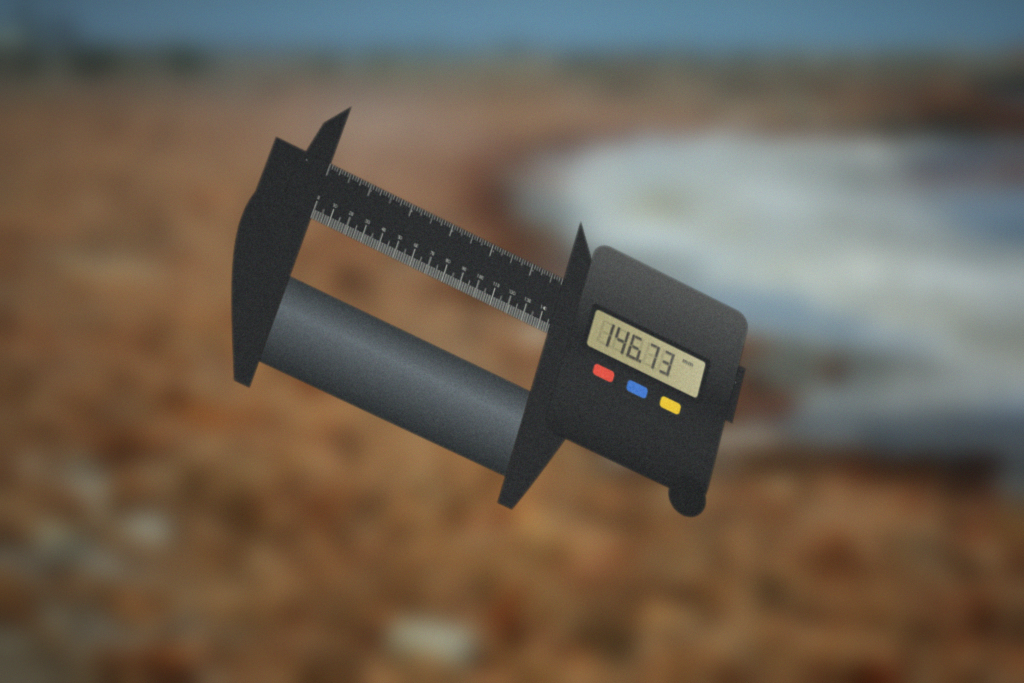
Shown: 146.73 mm
